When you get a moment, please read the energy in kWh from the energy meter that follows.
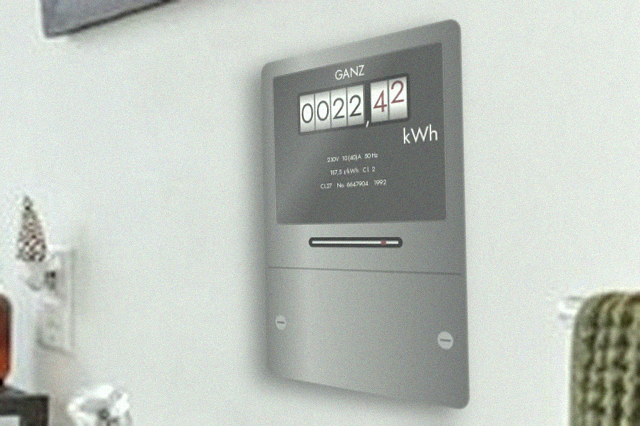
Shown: 22.42 kWh
